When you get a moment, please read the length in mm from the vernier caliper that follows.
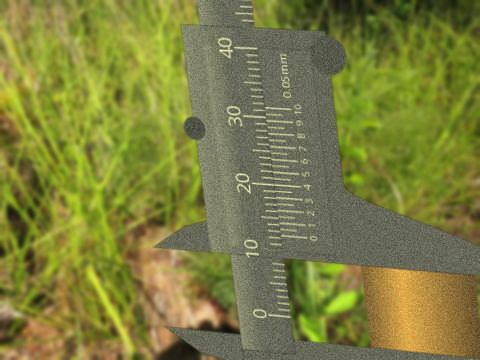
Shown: 12.4 mm
